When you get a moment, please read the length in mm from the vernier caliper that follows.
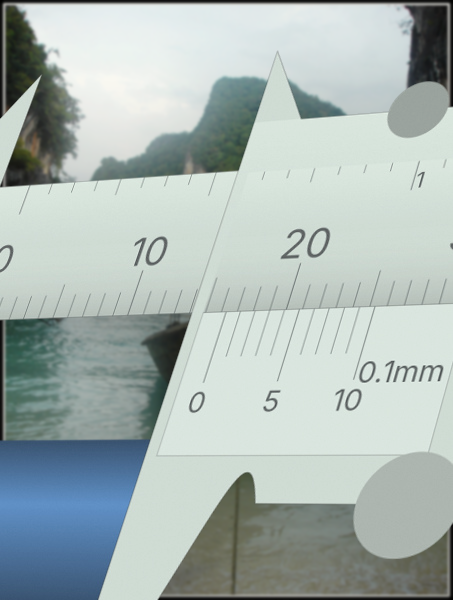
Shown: 16.3 mm
